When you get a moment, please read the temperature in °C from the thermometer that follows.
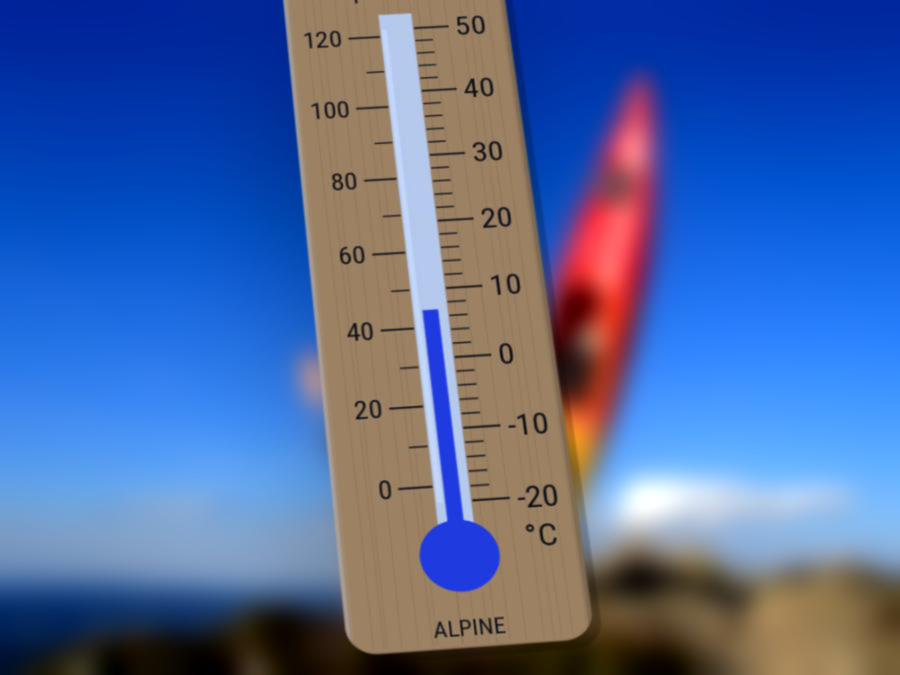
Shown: 7 °C
